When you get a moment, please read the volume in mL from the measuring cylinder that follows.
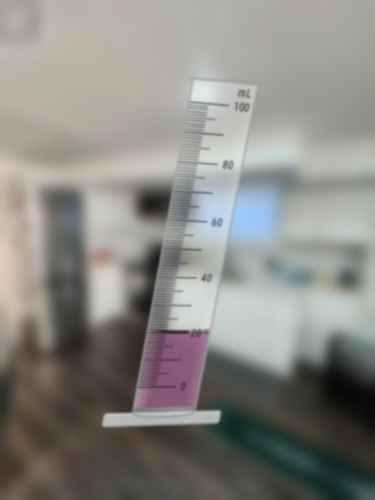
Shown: 20 mL
